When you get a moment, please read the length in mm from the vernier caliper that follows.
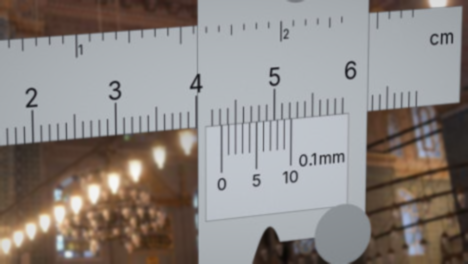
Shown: 43.2 mm
